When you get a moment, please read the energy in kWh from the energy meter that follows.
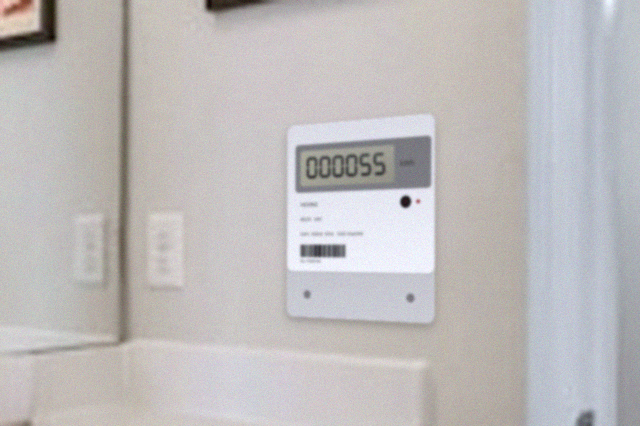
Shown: 55 kWh
